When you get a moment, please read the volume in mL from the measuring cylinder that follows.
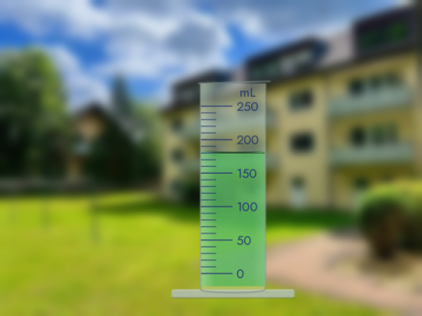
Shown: 180 mL
